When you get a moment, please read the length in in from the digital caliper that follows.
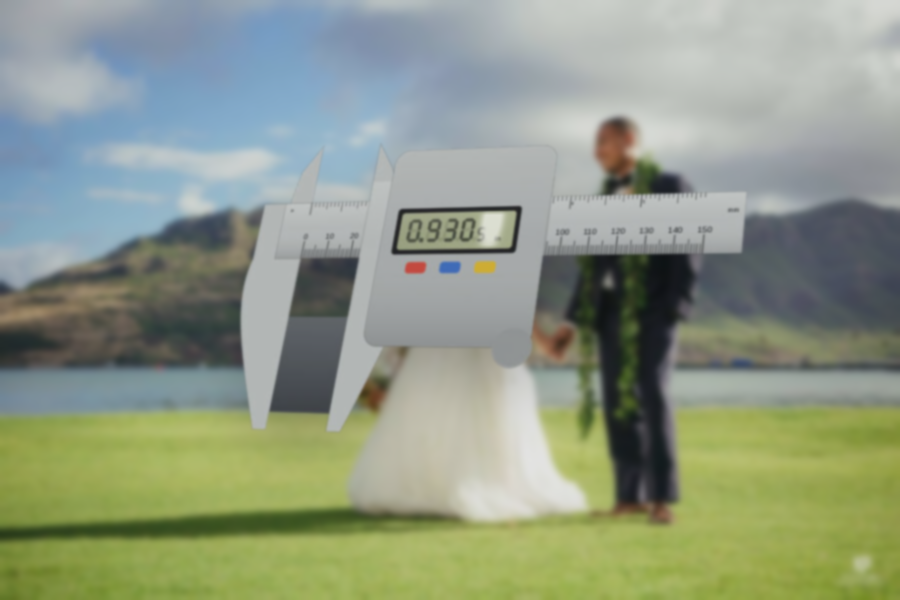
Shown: 0.9305 in
